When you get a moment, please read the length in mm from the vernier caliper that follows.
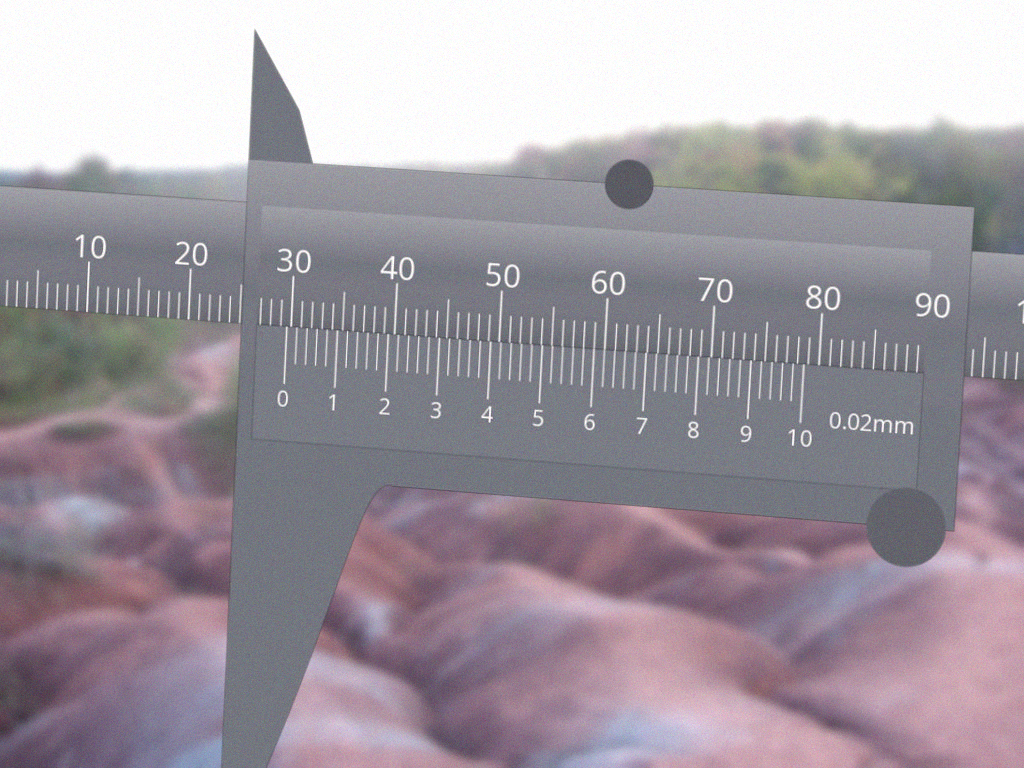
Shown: 29.6 mm
